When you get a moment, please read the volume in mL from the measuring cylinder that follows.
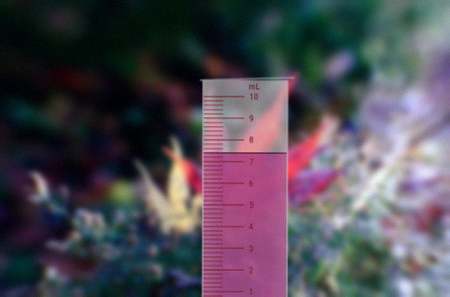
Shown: 7.4 mL
